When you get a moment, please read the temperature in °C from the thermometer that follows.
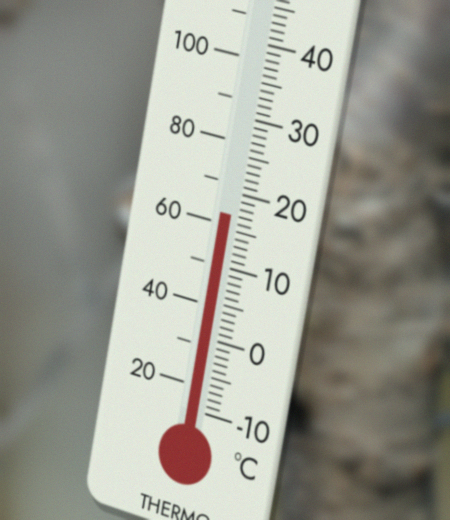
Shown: 17 °C
